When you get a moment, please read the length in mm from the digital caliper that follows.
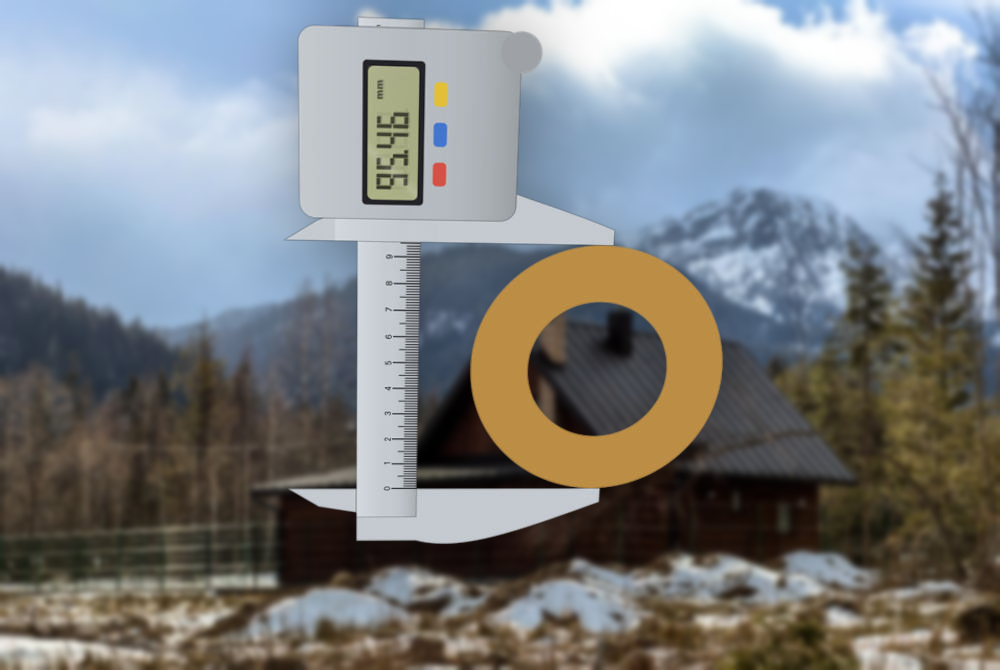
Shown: 95.46 mm
